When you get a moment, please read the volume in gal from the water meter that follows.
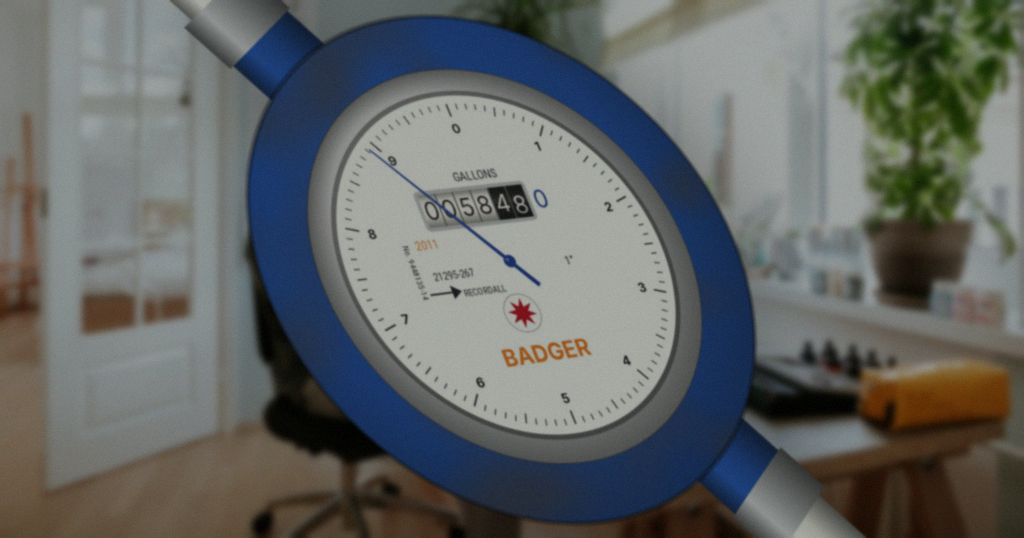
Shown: 58478.9 gal
